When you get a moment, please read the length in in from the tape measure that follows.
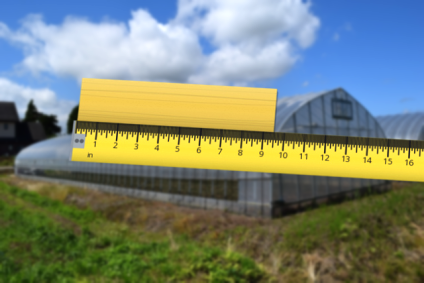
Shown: 9.5 in
